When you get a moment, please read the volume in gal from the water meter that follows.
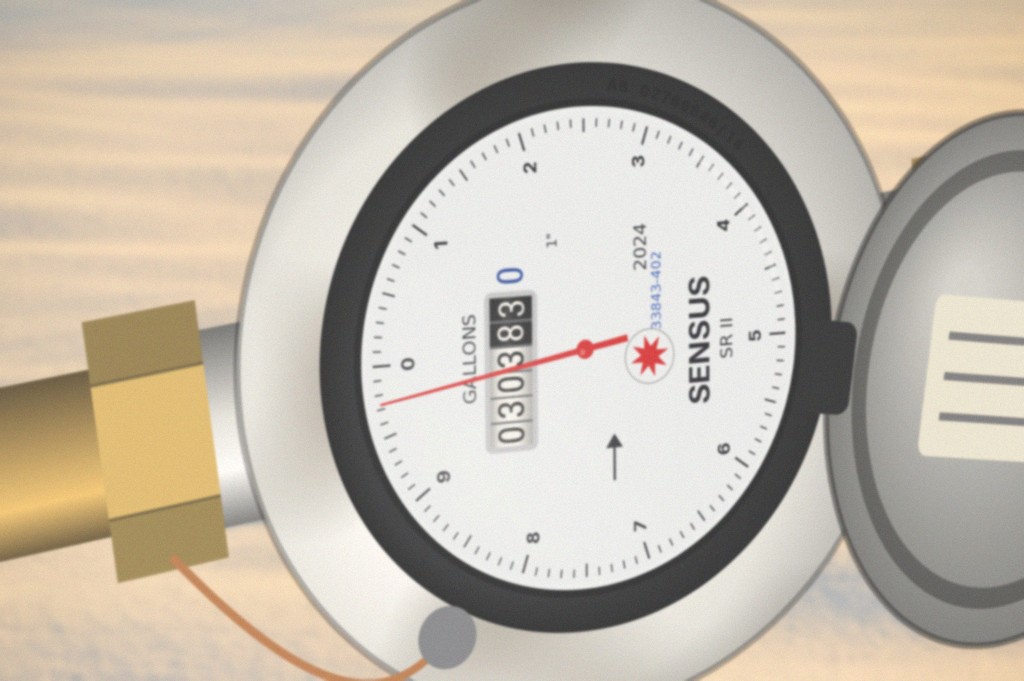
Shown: 303829.7 gal
